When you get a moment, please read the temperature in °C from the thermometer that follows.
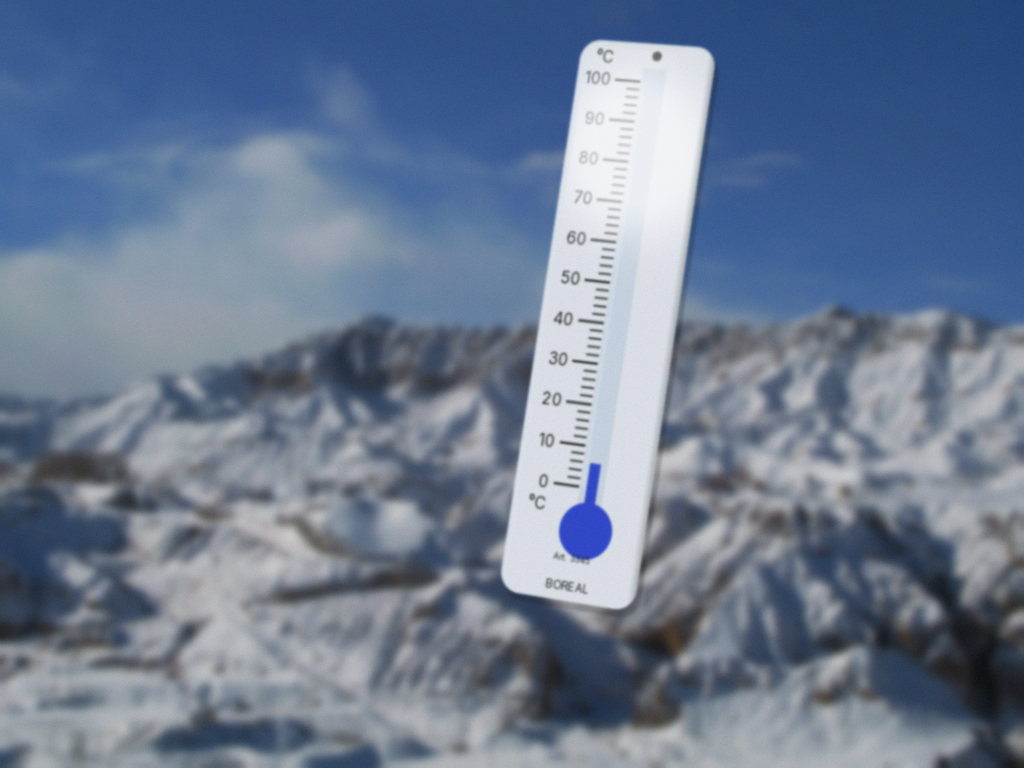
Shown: 6 °C
